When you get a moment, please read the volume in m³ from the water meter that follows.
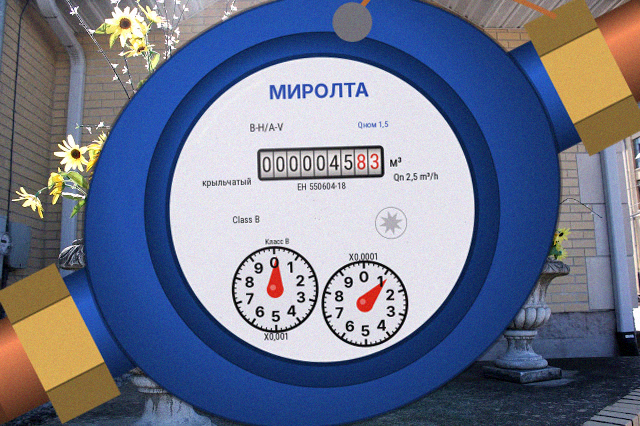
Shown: 45.8301 m³
